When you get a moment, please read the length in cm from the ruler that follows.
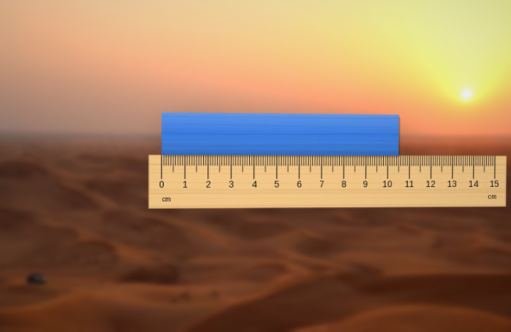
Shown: 10.5 cm
